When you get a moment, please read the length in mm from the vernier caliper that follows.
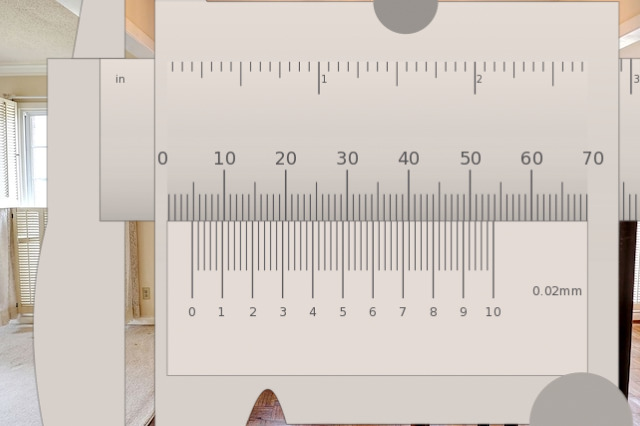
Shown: 4.8 mm
